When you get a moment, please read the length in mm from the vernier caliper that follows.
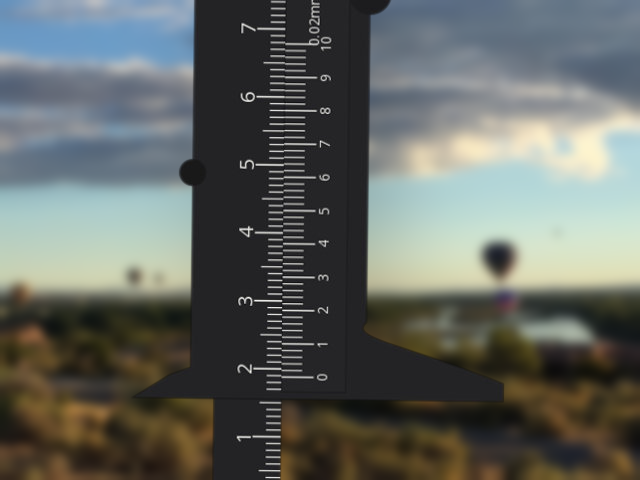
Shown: 18.8 mm
